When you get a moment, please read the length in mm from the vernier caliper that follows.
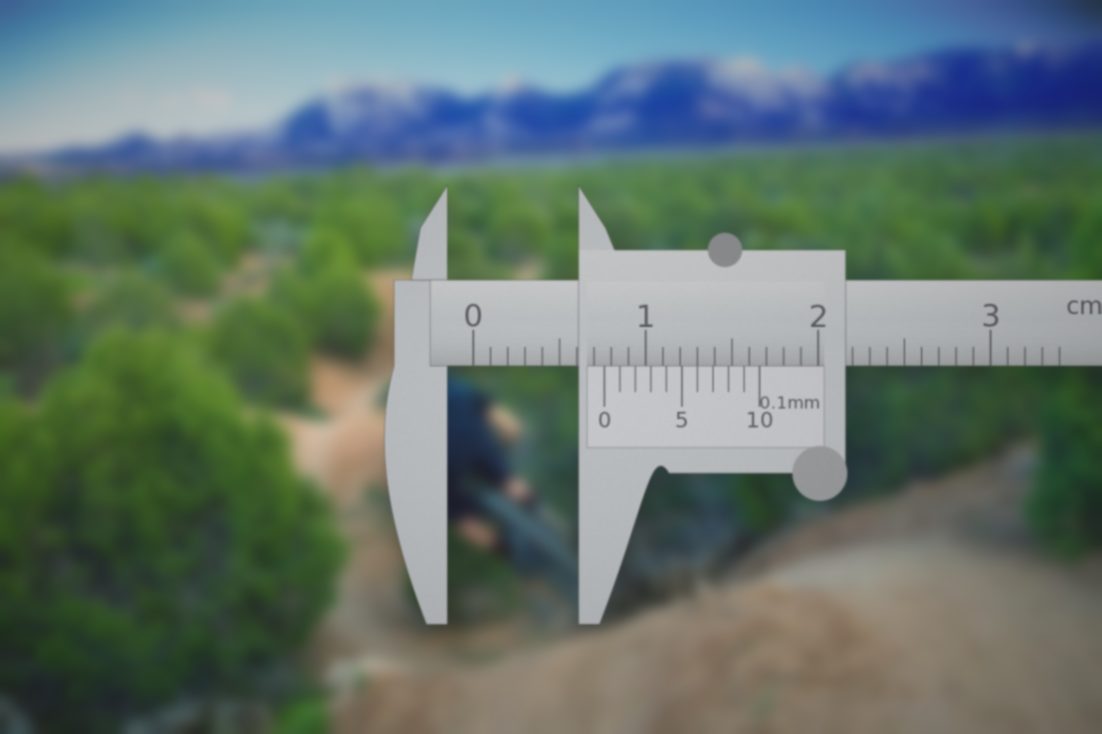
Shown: 7.6 mm
